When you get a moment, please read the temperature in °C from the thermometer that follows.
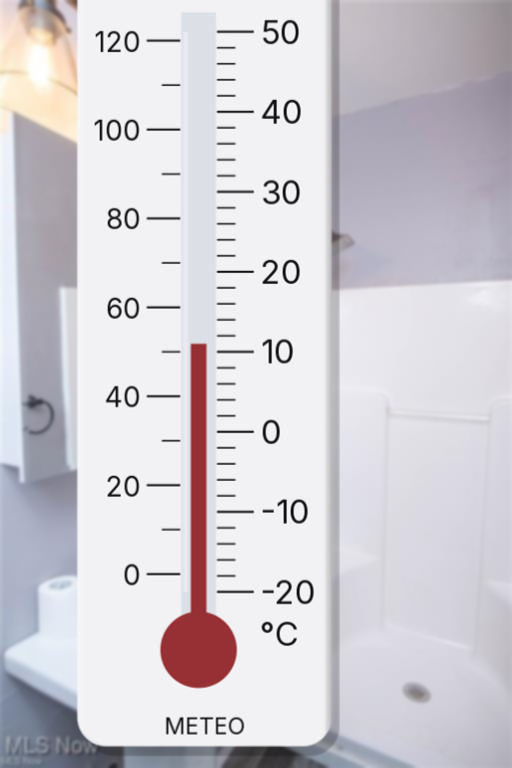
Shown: 11 °C
